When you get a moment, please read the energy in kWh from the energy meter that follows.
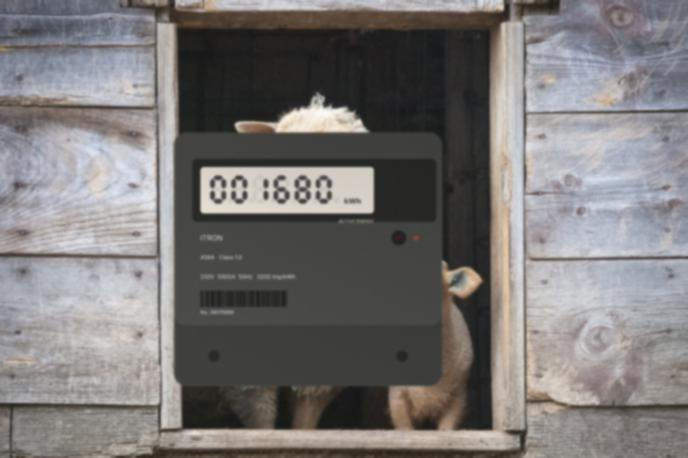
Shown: 1680 kWh
